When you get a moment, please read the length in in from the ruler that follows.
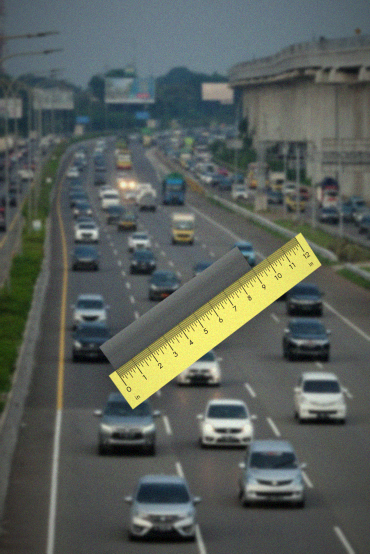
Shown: 9 in
